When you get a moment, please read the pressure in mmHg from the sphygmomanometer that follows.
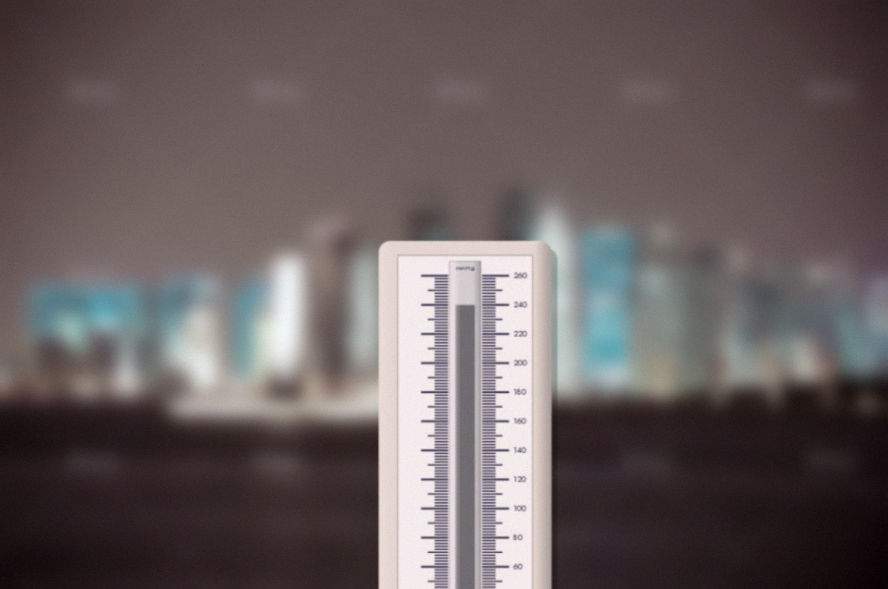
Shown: 240 mmHg
